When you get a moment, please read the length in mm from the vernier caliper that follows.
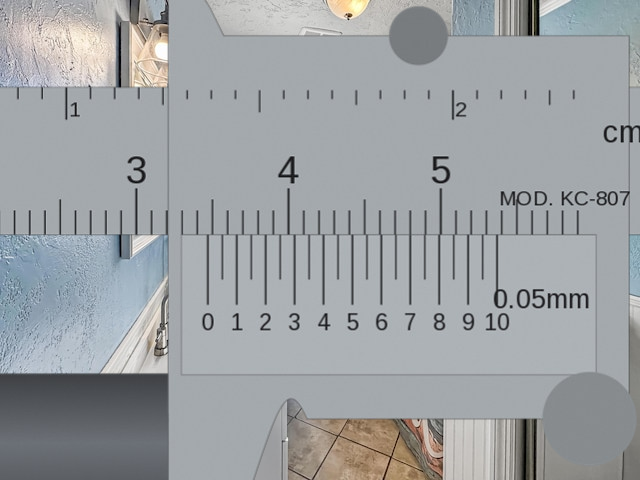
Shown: 34.7 mm
